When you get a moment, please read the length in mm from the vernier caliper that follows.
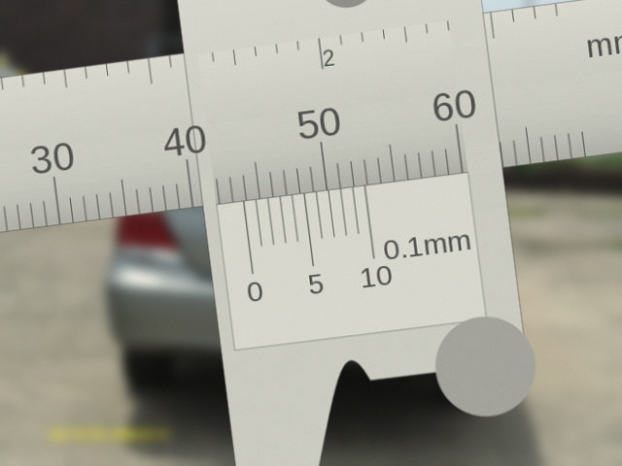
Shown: 43.8 mm
